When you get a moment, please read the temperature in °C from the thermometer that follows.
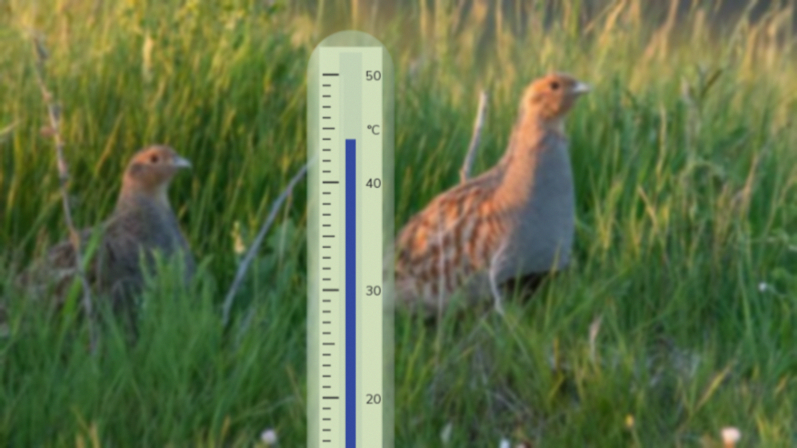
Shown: 44 °C
